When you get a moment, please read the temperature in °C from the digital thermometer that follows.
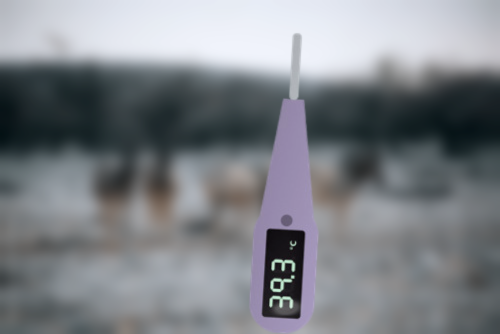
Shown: 39.3 °C
